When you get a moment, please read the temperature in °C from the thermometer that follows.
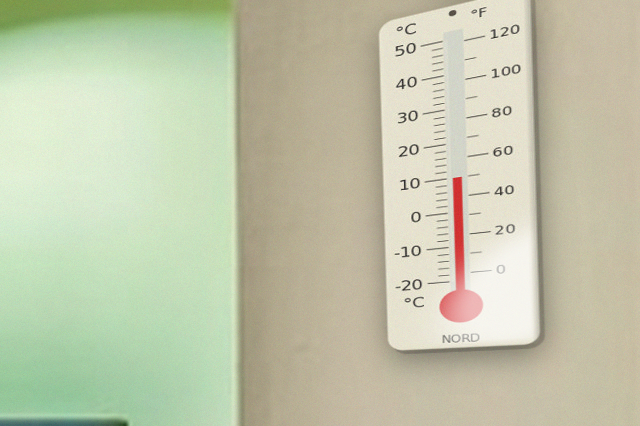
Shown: 10 °C
